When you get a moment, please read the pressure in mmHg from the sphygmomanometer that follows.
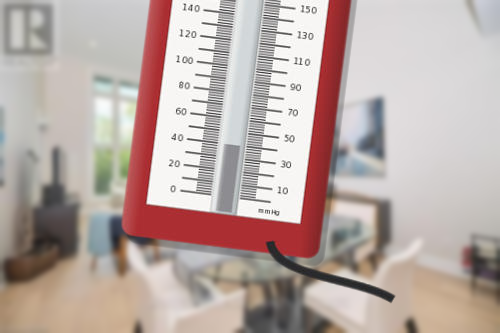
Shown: 40 mmHg
